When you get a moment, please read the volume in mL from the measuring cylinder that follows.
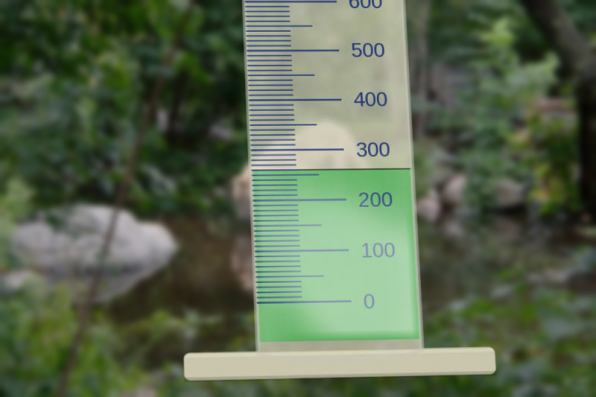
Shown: 260 mL
